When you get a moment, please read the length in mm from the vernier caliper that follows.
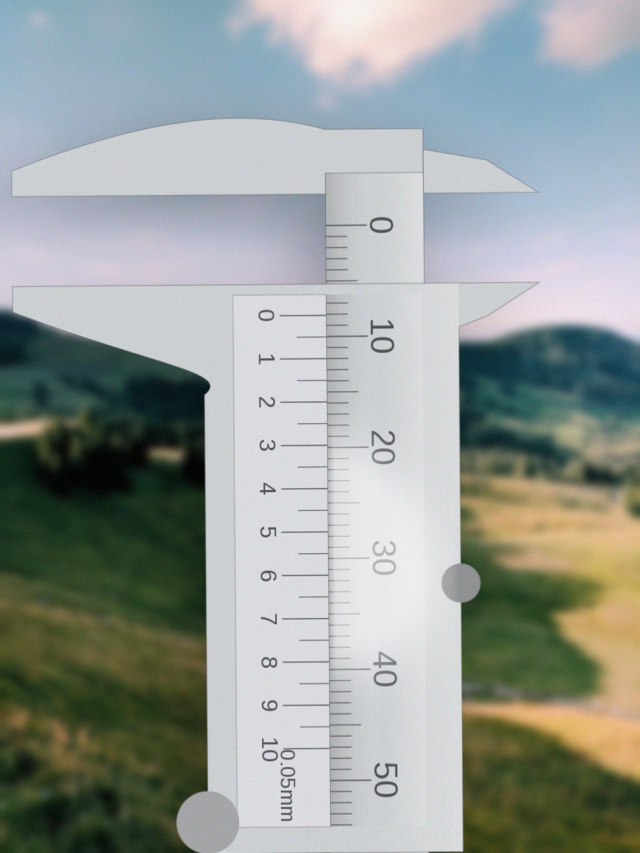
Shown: 8.1 mm
